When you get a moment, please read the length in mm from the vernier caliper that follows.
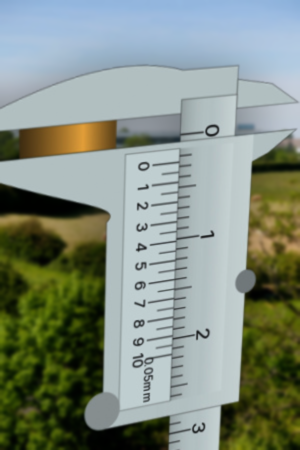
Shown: 2.6 mm
